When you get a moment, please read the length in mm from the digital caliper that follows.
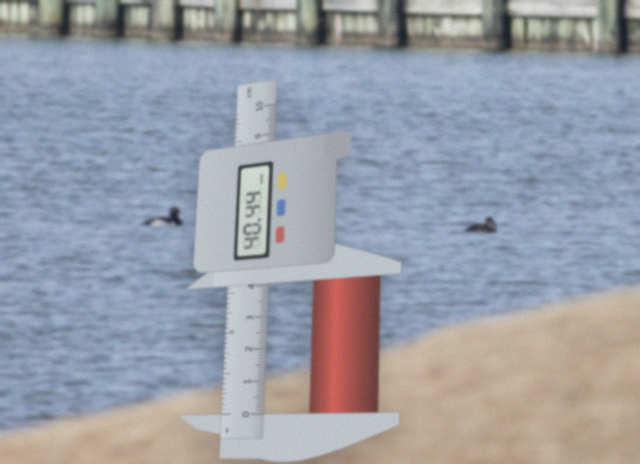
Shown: 40.44 mm
